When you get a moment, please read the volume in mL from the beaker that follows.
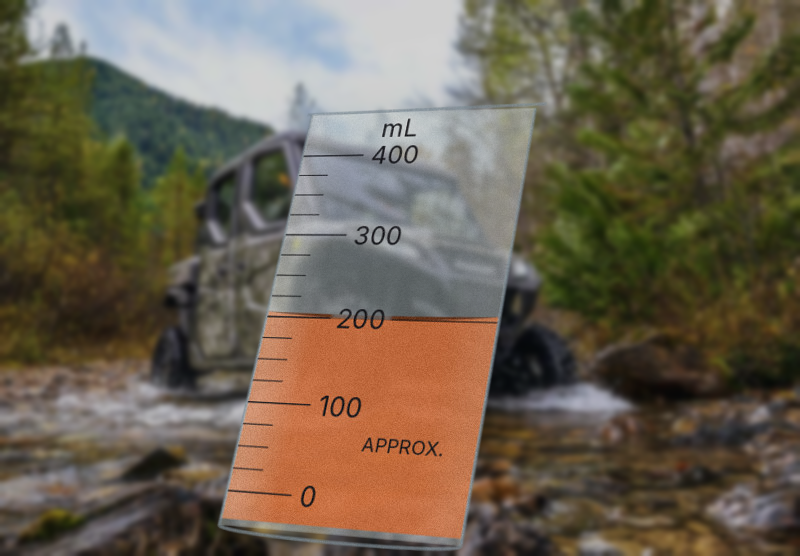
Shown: 200 mL
